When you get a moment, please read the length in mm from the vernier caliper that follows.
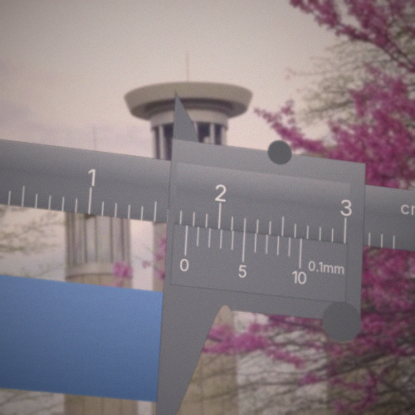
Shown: 17.5 mm
